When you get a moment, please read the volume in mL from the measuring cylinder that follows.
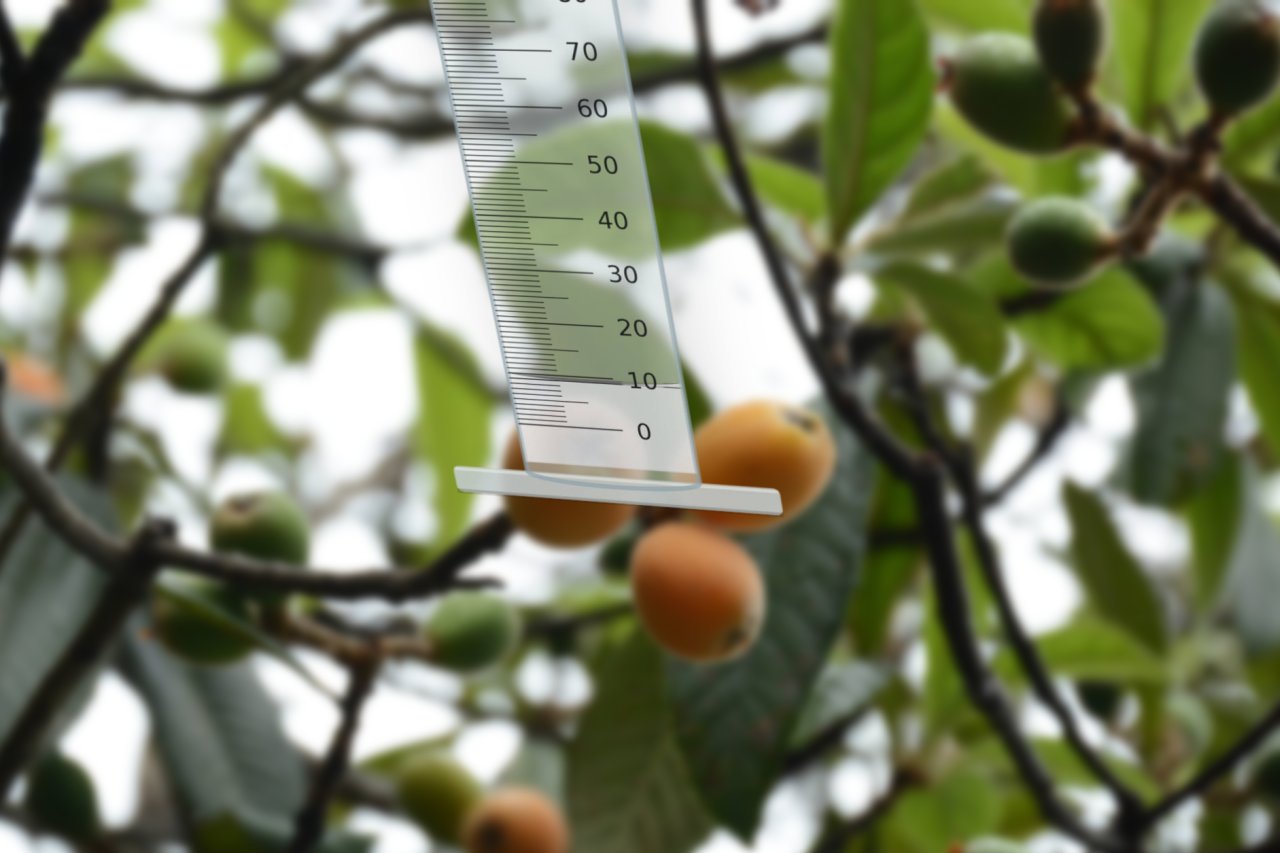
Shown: 9 mL
